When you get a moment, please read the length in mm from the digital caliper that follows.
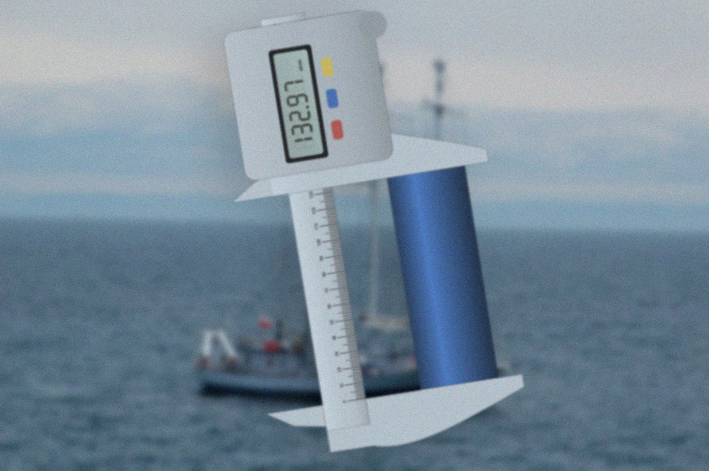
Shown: 132.97 mm
